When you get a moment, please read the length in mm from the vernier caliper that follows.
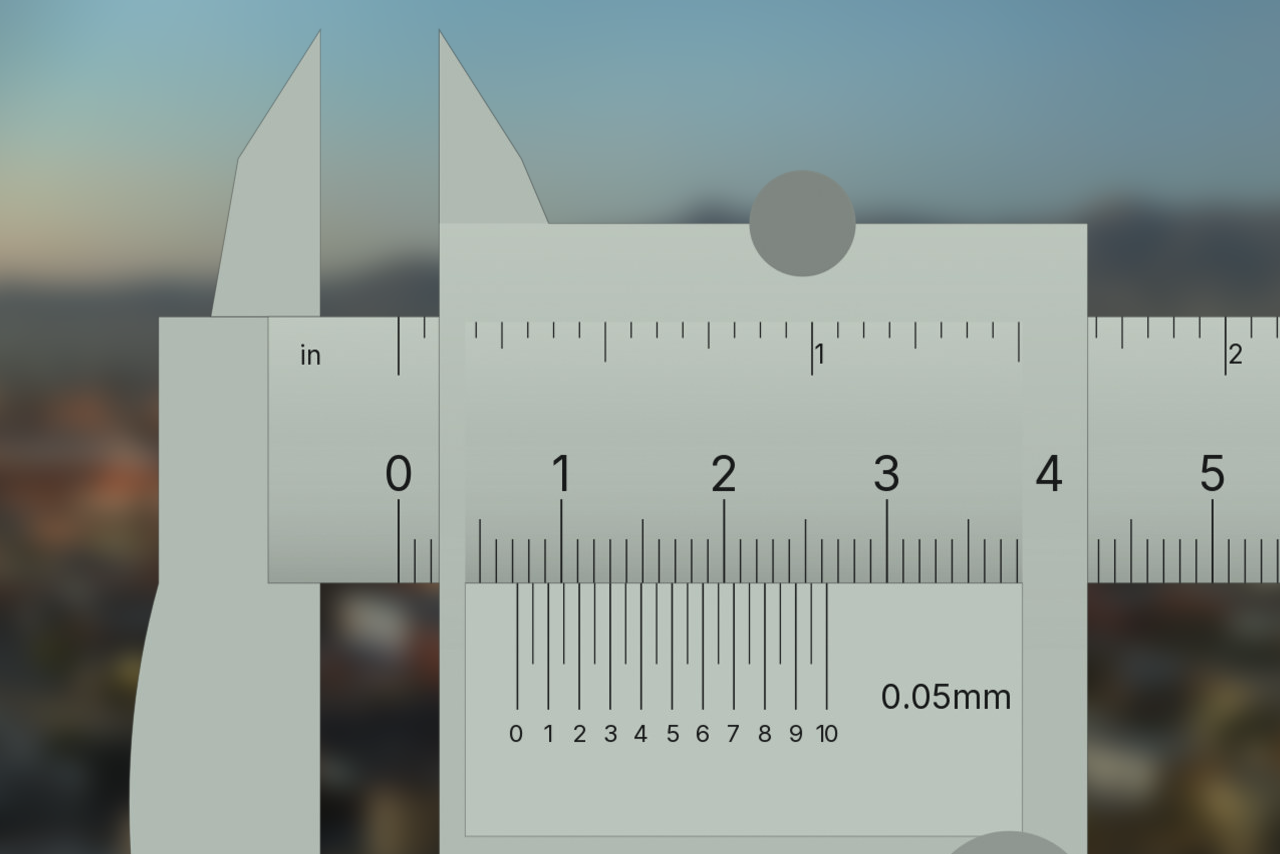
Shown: 7.3 mm
